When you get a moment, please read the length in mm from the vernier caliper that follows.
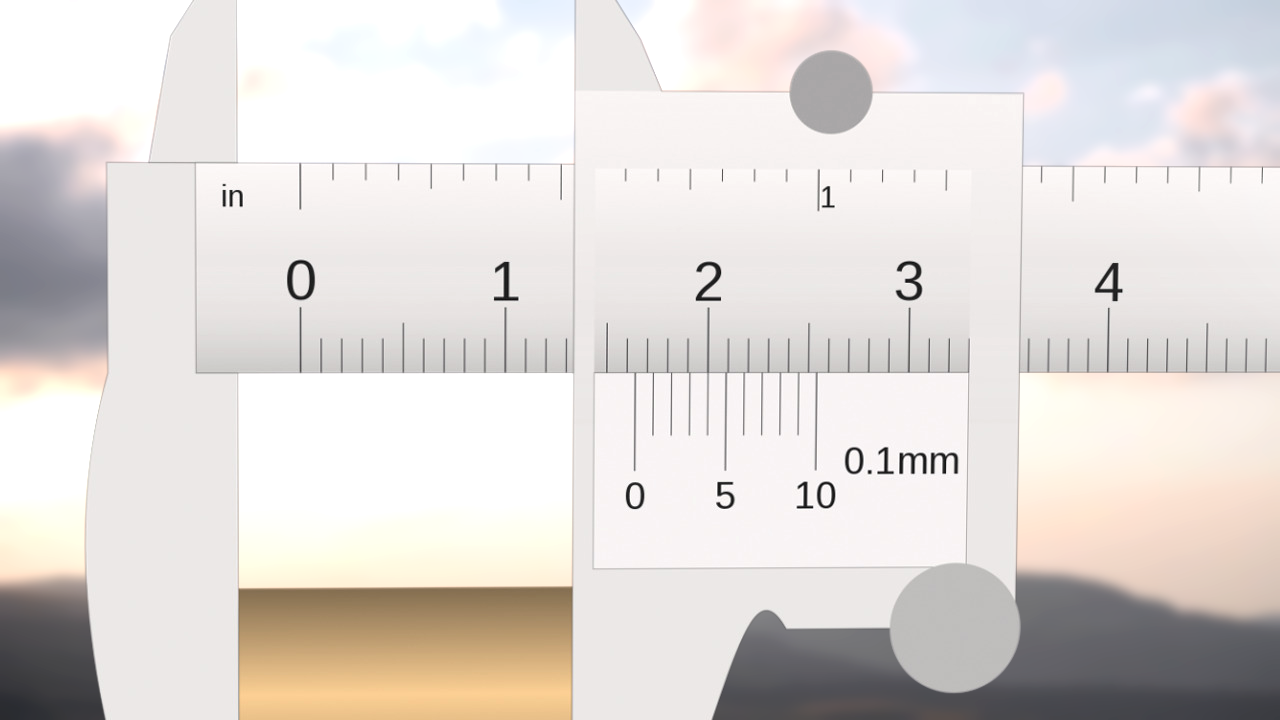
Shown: 16.4 mm
